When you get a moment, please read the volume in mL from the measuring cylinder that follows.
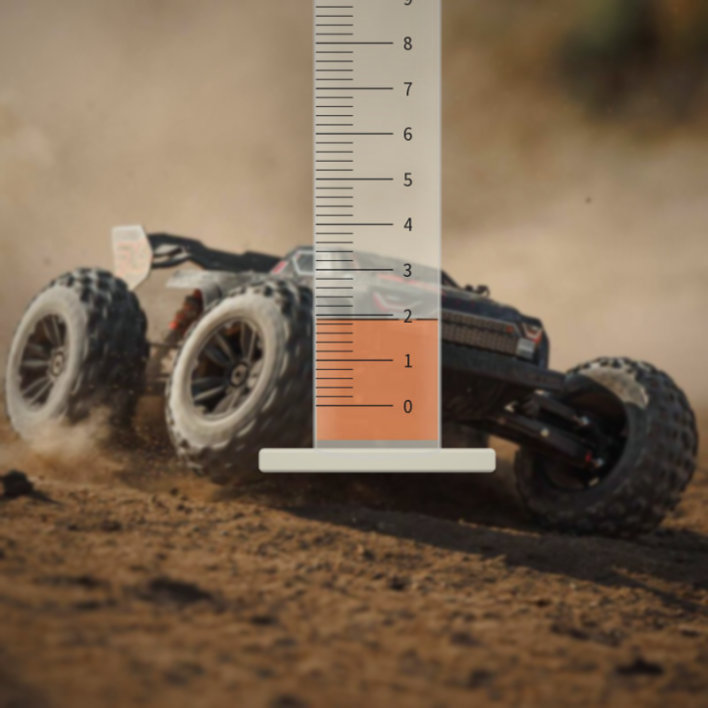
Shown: 1.9 mL
